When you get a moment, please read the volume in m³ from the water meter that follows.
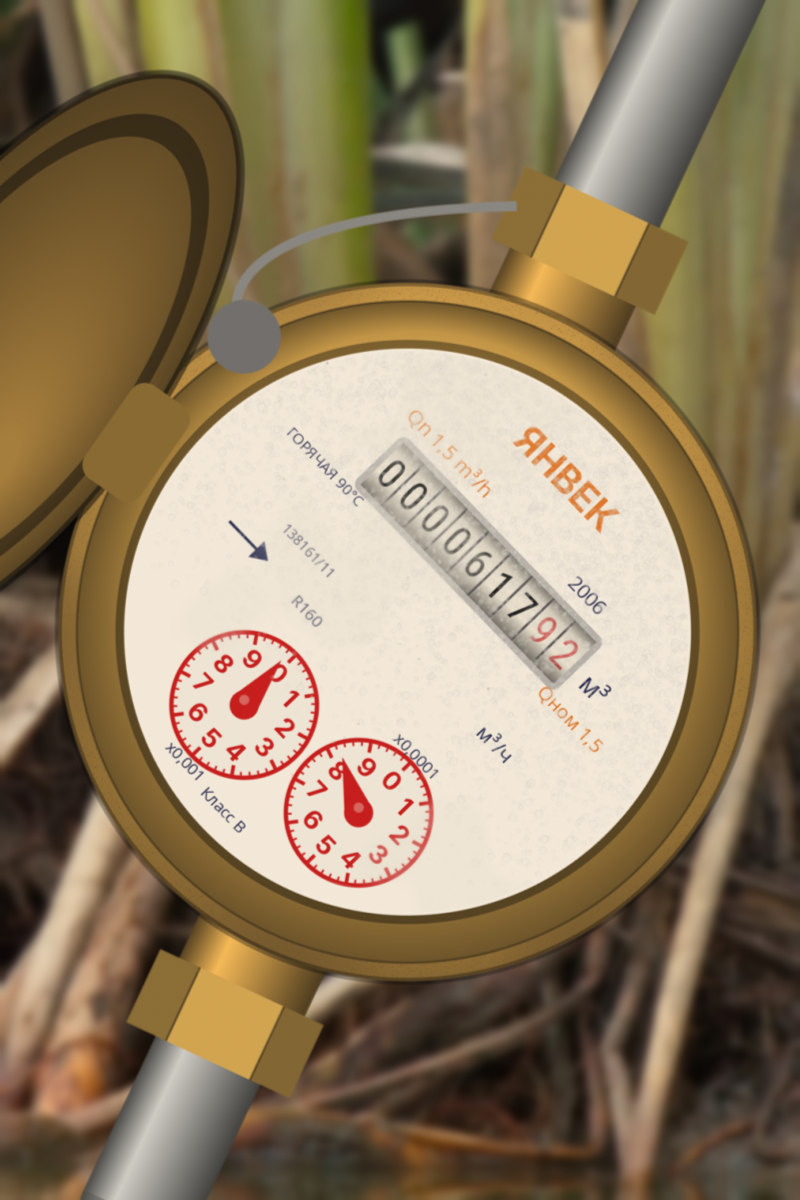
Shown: 617.9198 m³
